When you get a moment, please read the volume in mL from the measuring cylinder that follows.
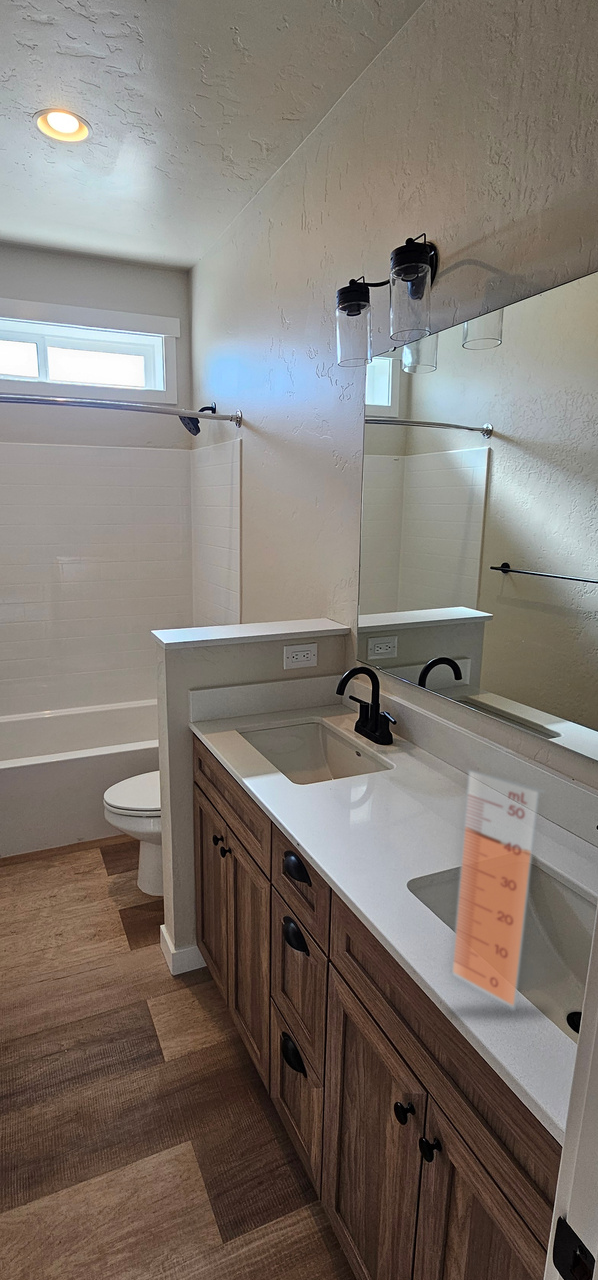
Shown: 40 mL
